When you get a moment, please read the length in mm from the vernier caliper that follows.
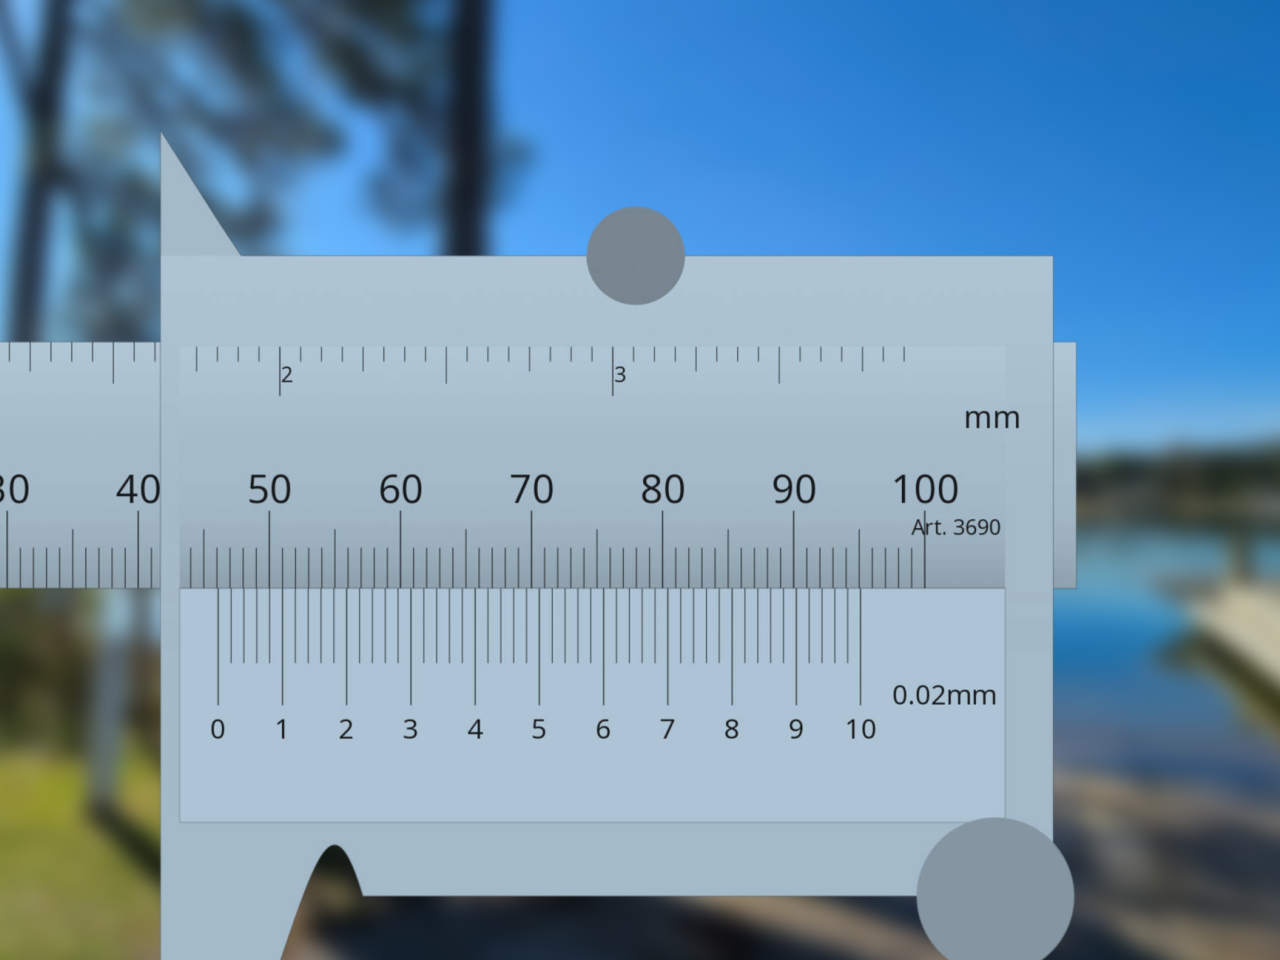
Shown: 46.1 mm
